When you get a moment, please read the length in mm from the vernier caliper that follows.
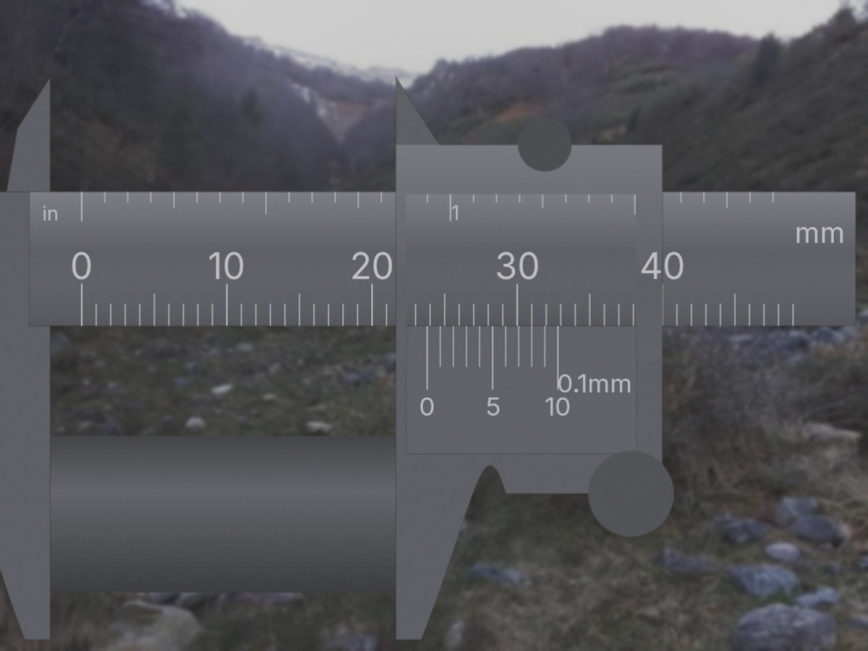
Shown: 23.8 mm
